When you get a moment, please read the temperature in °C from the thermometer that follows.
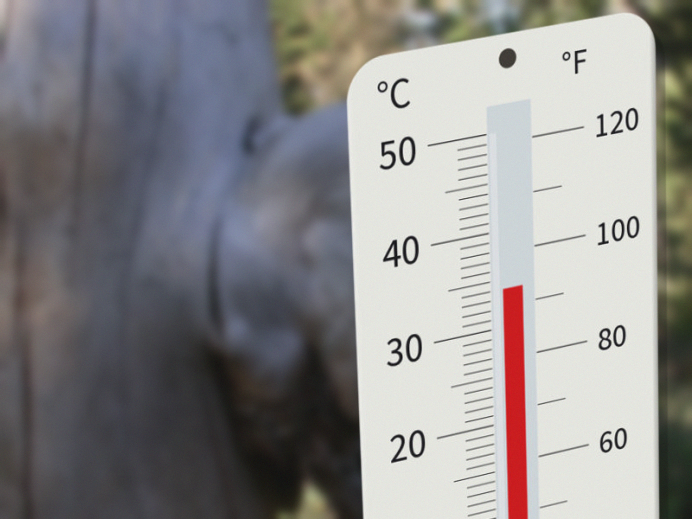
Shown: 34 °C
